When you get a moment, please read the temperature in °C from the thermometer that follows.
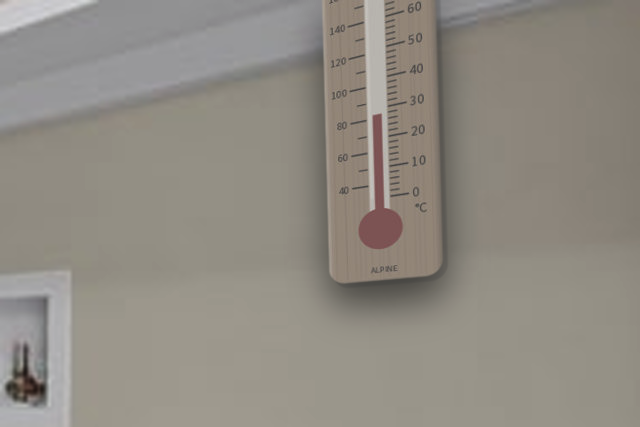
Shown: 28 °C
